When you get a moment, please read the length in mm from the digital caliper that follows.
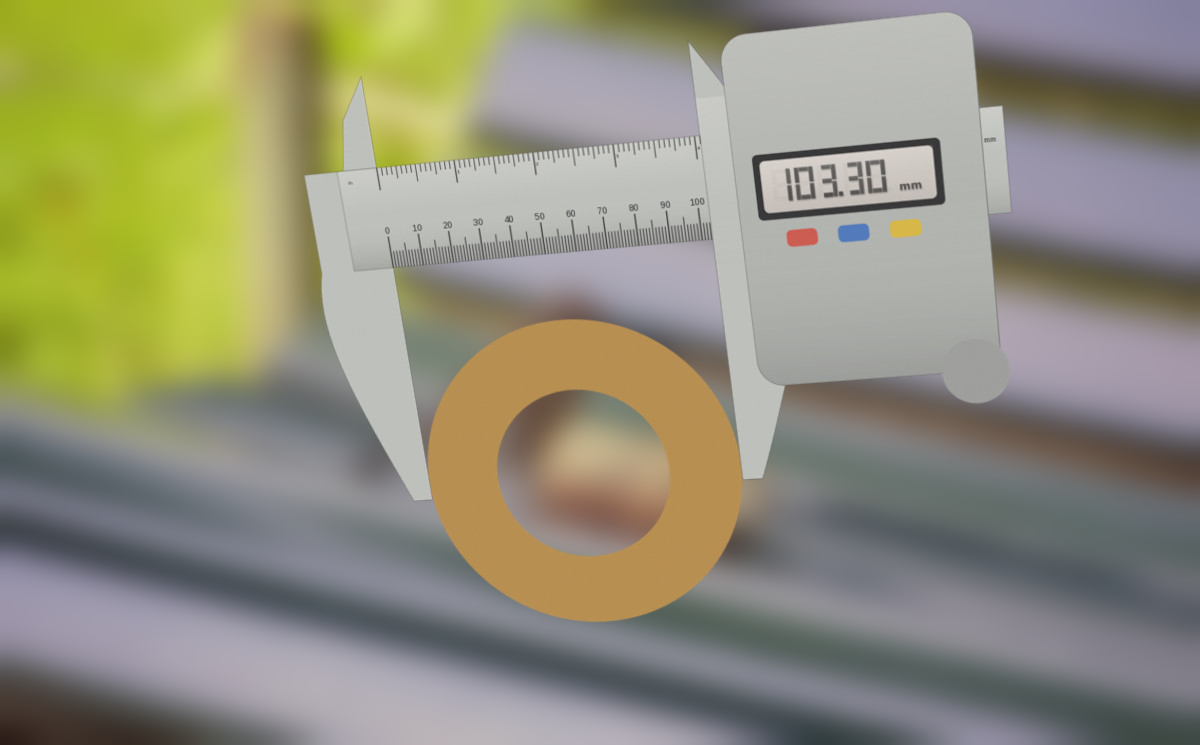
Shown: 103.30 mm
